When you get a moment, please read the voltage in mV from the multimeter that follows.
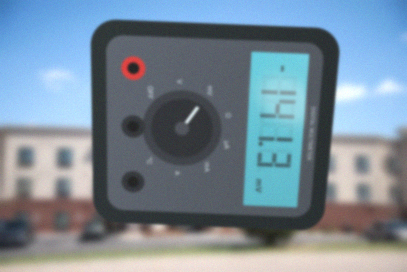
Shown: -141.3 mV
